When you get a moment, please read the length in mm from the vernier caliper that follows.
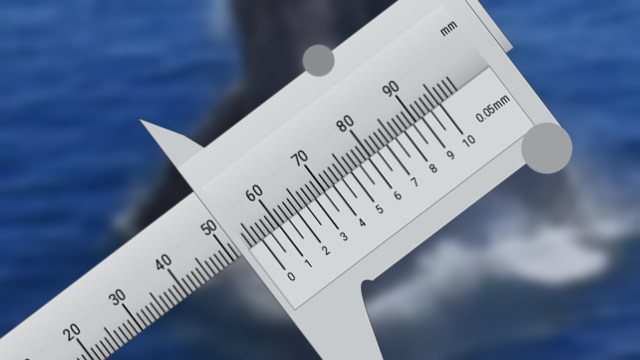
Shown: 56.2 mm
